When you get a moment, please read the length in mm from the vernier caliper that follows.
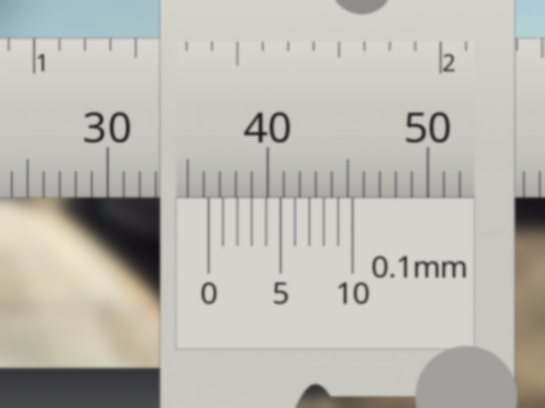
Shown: 36.3 mm
